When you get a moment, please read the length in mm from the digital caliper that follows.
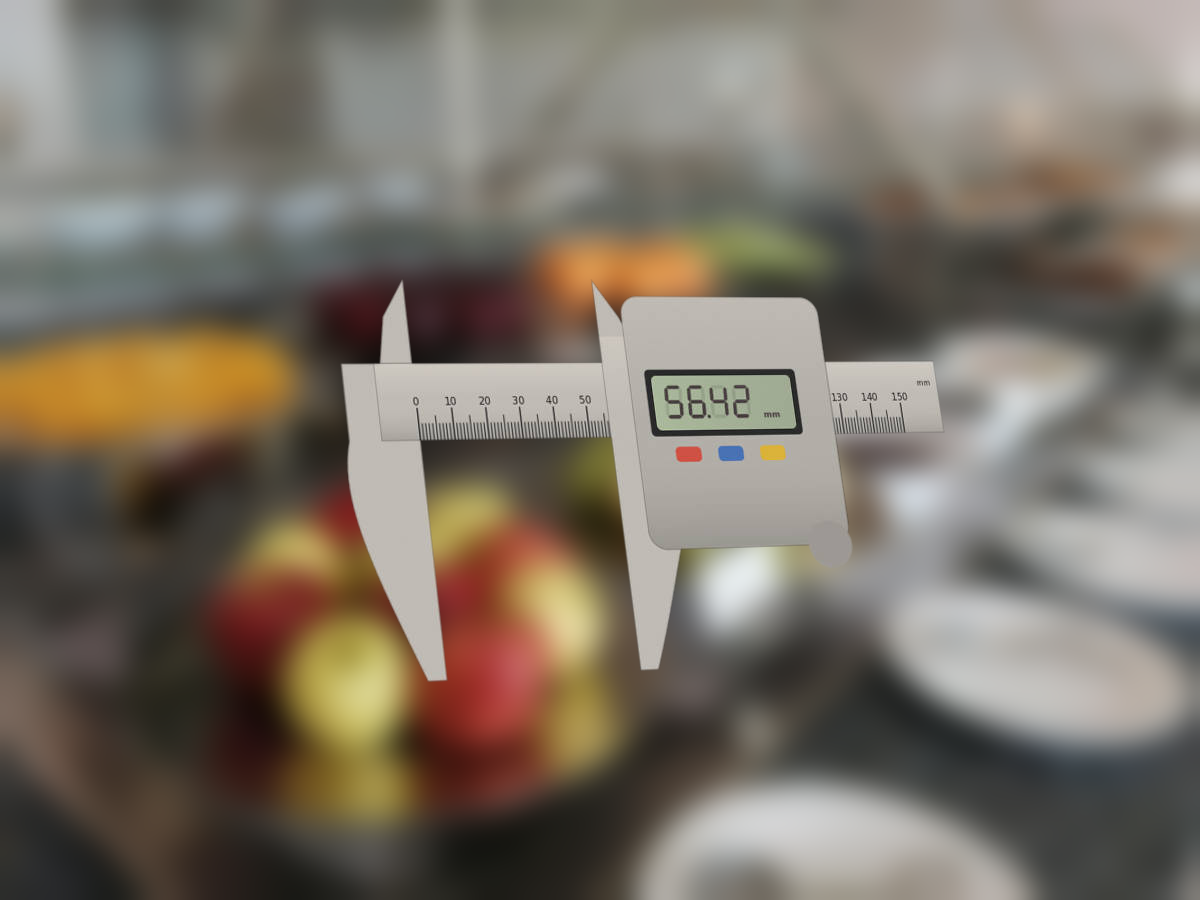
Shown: 56.42 mm
